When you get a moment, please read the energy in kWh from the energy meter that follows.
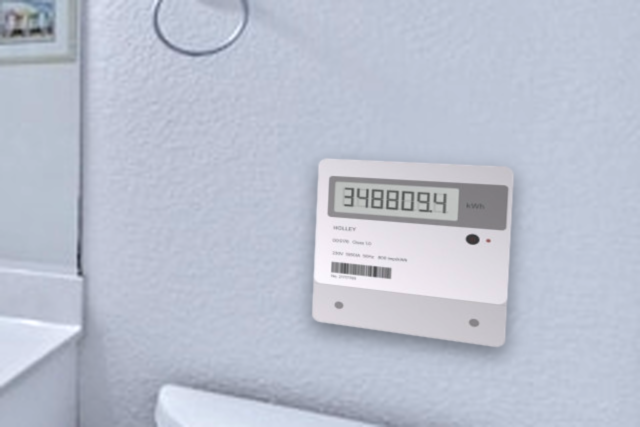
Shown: 348809.4 kWh
